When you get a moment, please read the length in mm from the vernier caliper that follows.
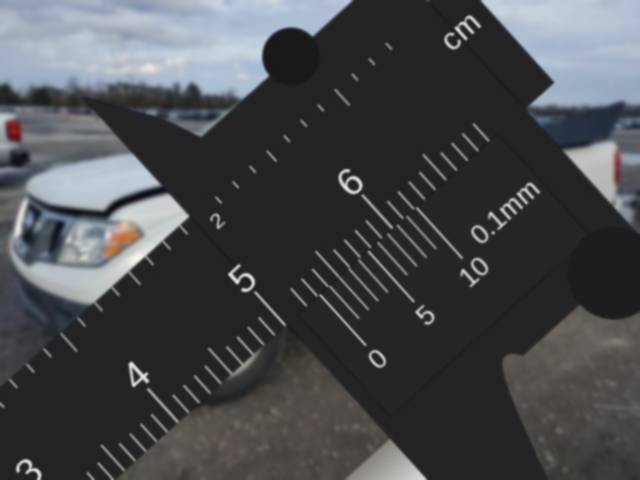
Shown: 53.2 mm
